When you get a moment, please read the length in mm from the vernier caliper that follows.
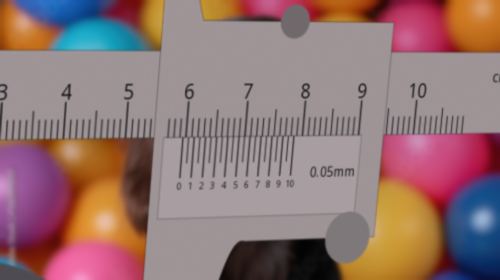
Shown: 59.5 mm
